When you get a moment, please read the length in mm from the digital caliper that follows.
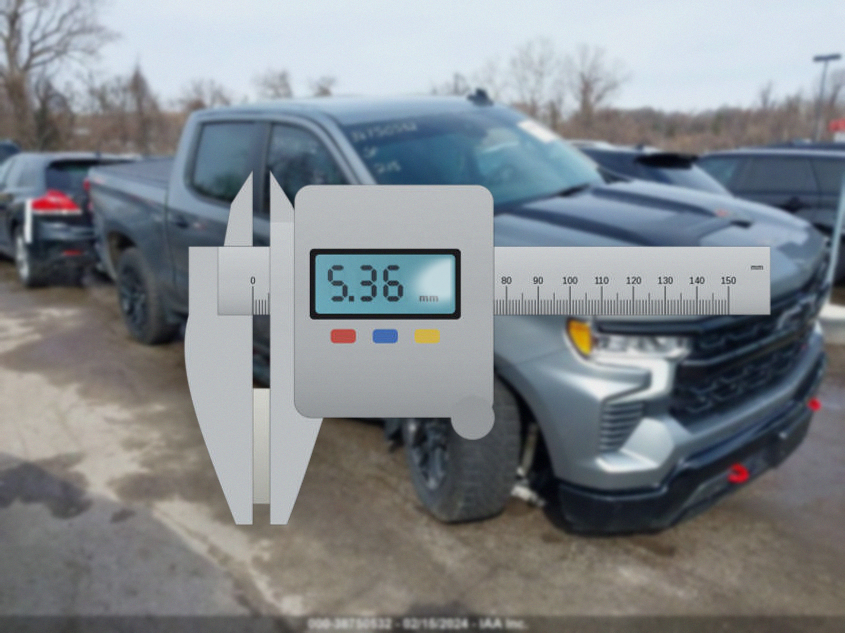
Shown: 5.36 mm
